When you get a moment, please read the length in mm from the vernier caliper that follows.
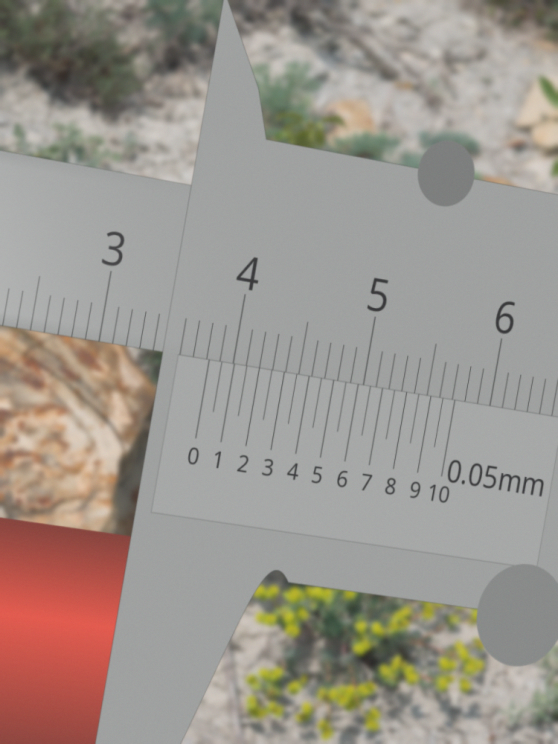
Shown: 38.2 mm
